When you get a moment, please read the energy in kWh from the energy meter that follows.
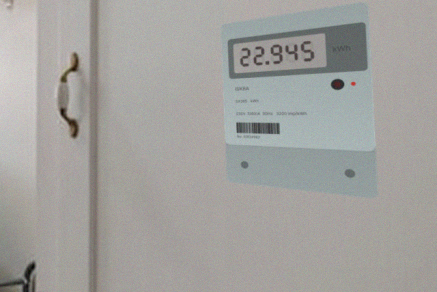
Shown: 22.945 kWh
